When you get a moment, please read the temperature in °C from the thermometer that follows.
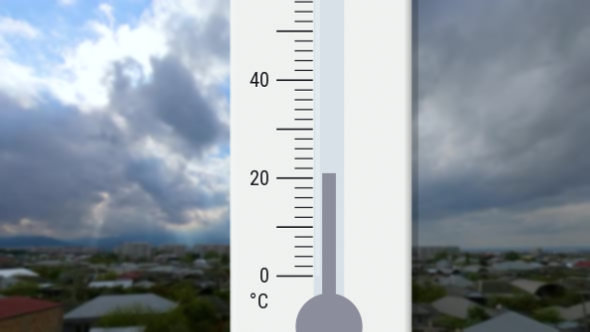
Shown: 21 °C
